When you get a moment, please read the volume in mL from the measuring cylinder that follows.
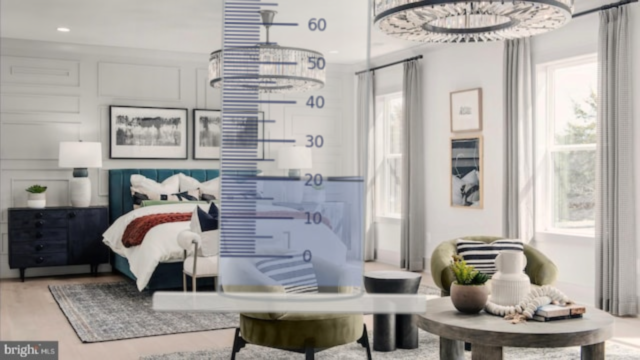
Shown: 20 mL
